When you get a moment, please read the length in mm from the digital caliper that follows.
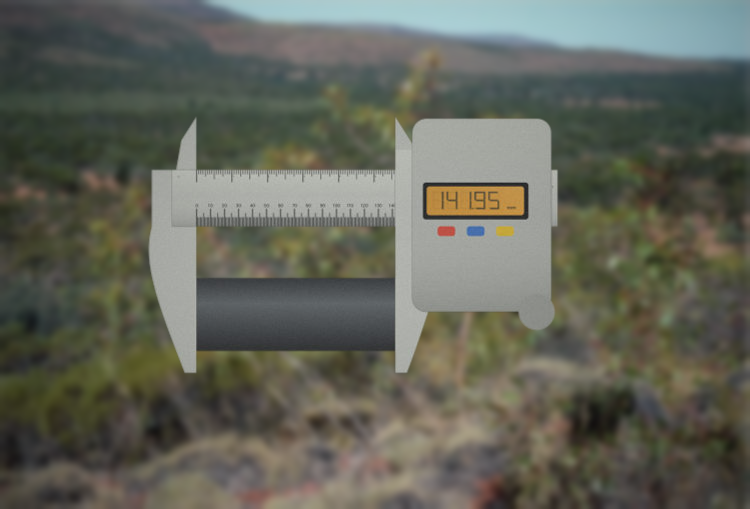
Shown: 141.95 mm
